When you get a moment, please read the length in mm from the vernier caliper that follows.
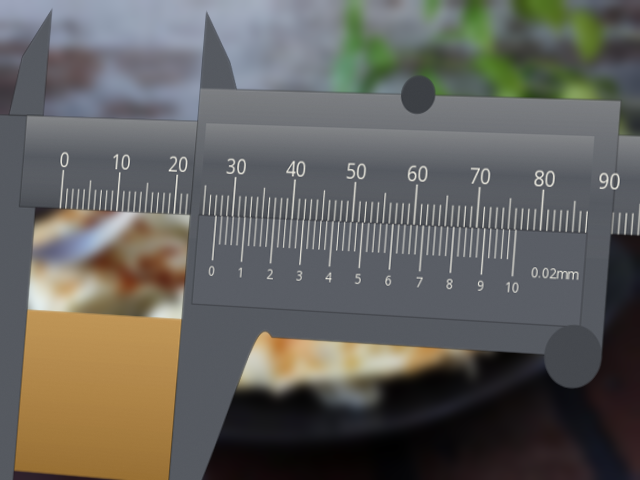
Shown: 27.2 mm
